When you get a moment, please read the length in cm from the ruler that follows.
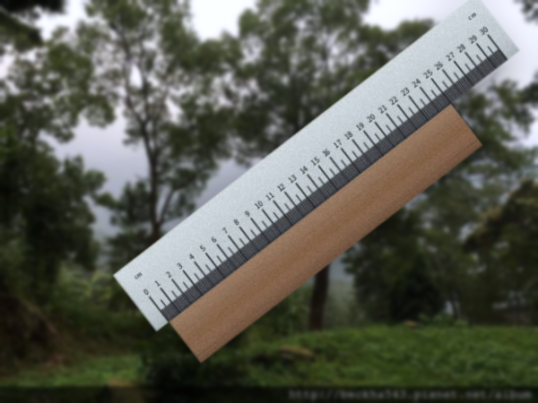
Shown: 25 cm
